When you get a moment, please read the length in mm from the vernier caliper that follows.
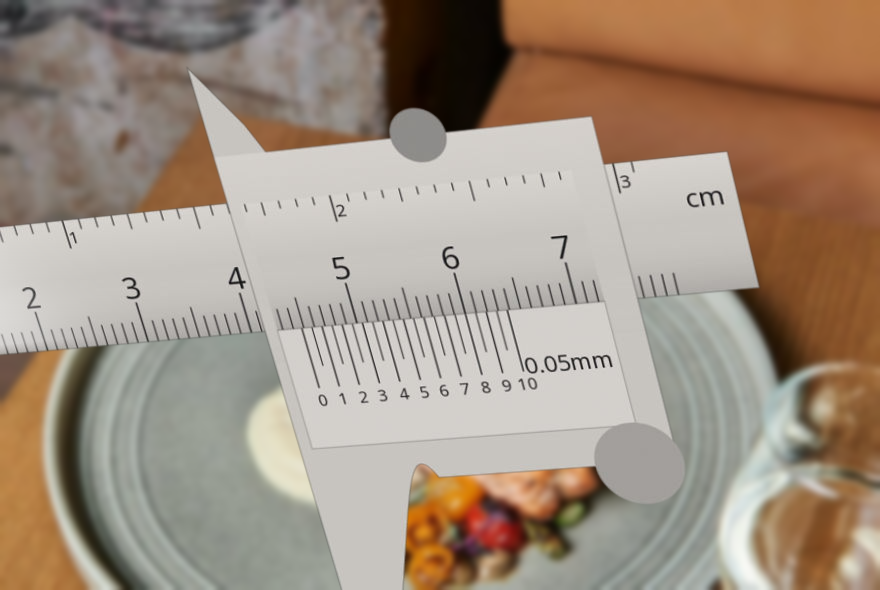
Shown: 44.8 mm
